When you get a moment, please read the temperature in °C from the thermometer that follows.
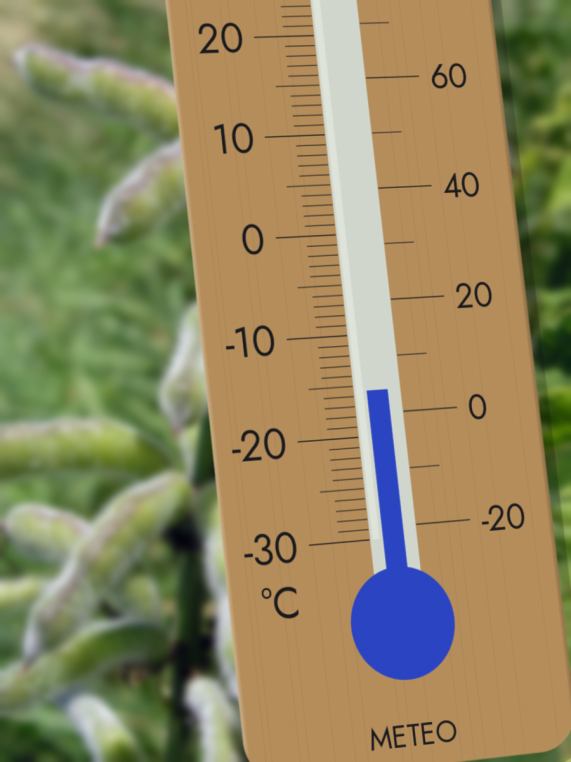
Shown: -15.5 °C
